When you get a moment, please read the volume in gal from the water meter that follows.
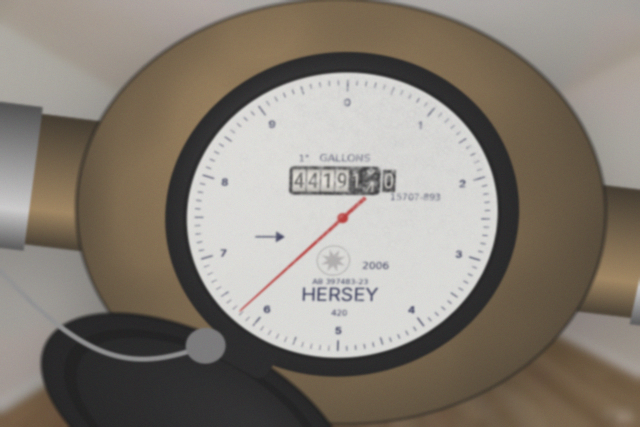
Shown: 4419136.2 gal
